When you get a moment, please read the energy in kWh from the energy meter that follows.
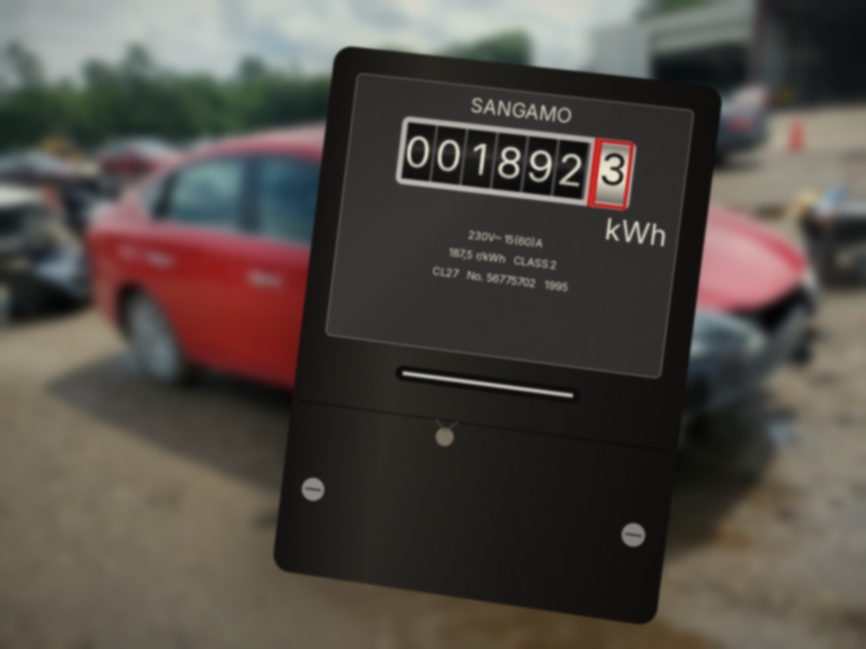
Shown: 1892.3 kWh
